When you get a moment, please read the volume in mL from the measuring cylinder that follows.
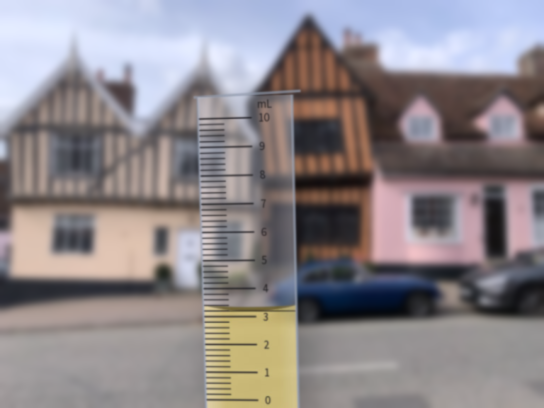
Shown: 3.2 mL
